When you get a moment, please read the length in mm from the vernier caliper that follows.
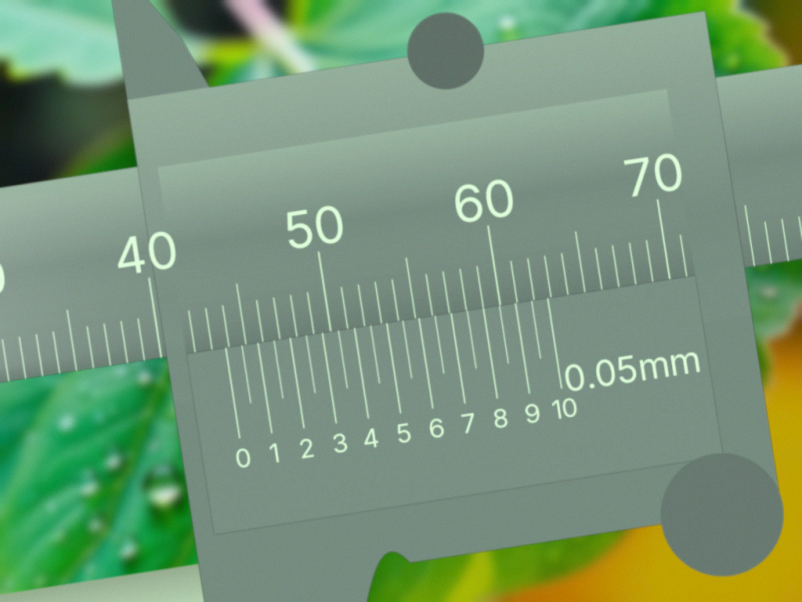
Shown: 43.8 mm
